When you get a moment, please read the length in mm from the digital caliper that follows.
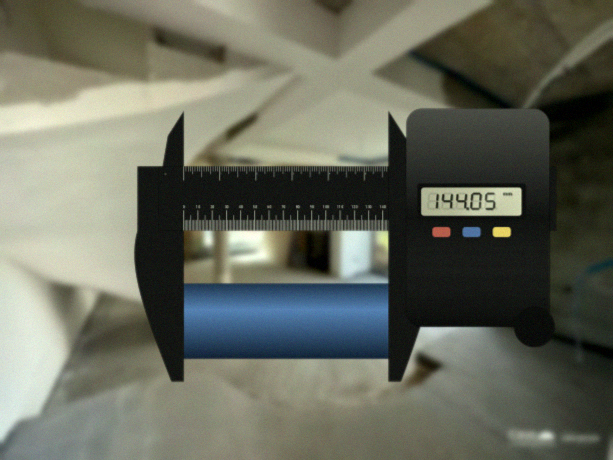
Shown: 144.05 mm
